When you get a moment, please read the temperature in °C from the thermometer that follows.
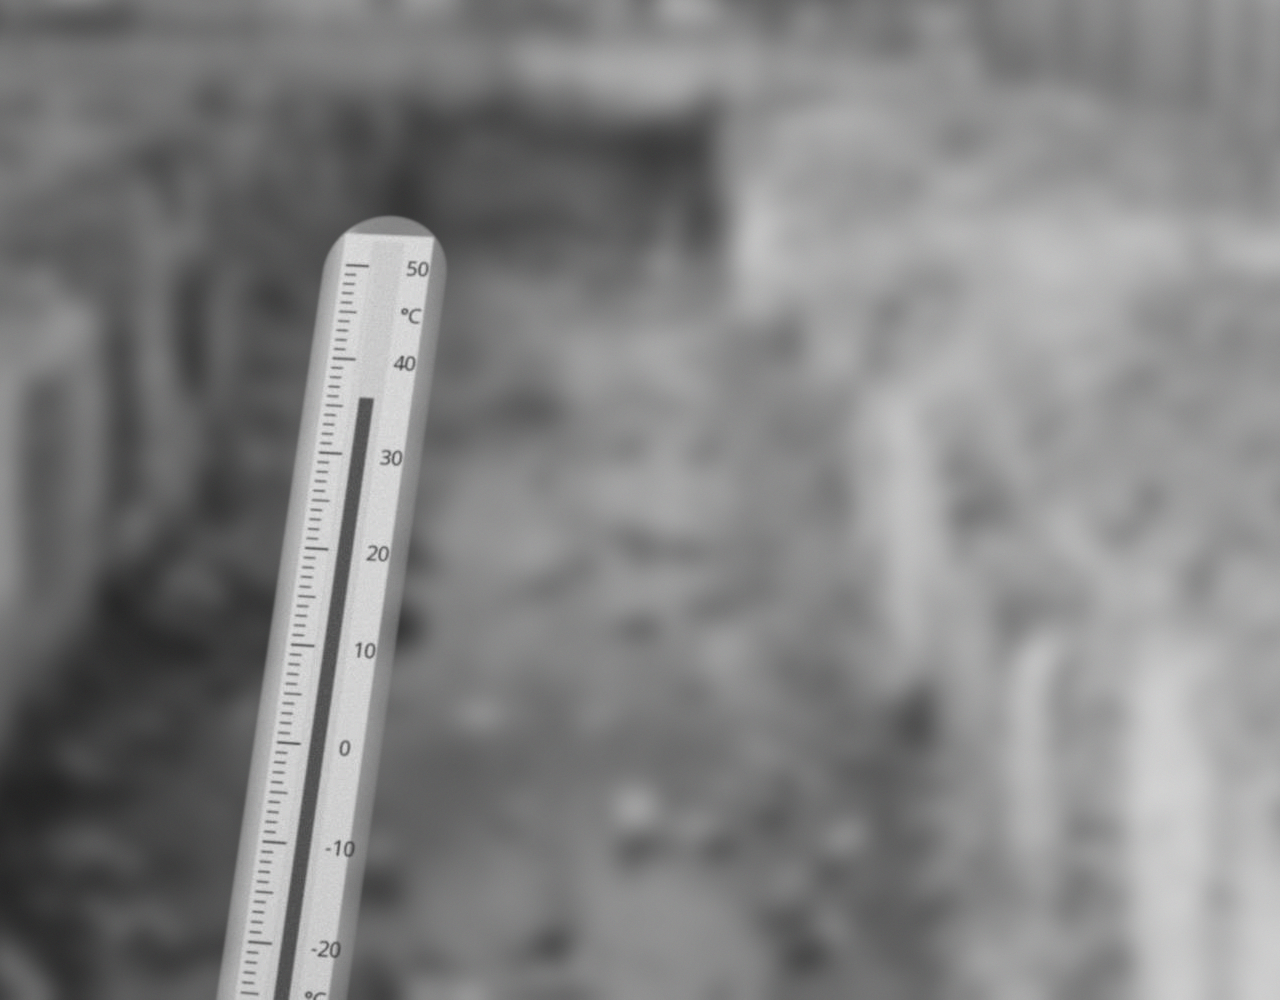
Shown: 36 °C
